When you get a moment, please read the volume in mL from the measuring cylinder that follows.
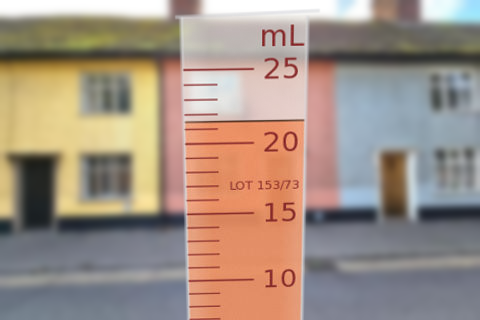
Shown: 21.5 mL
